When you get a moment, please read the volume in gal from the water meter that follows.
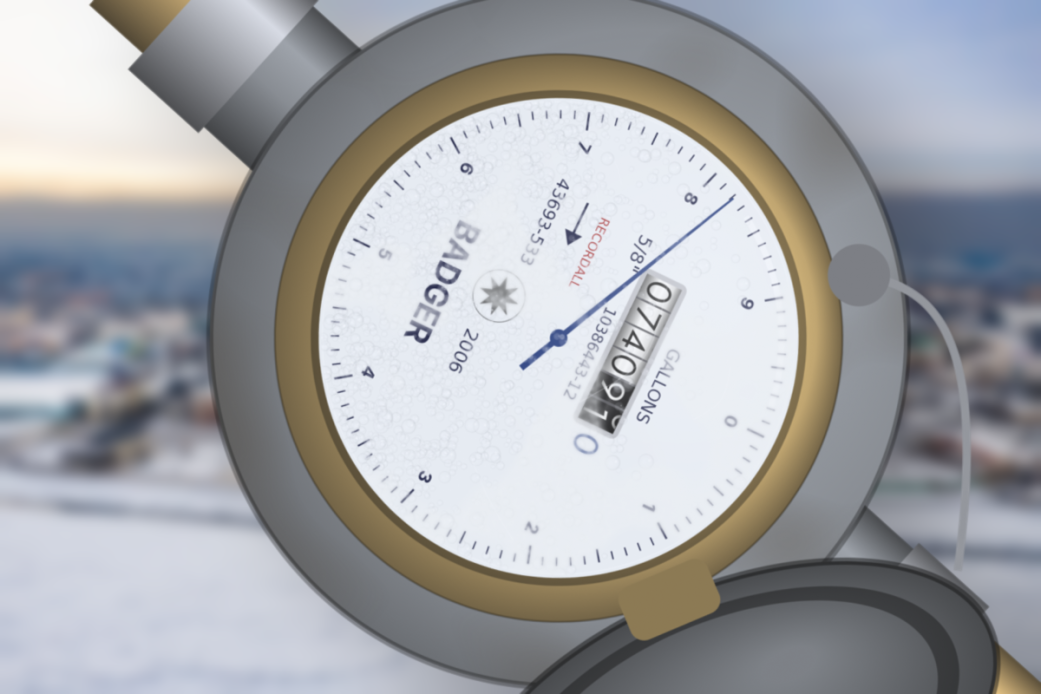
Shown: 740908.2 gal
